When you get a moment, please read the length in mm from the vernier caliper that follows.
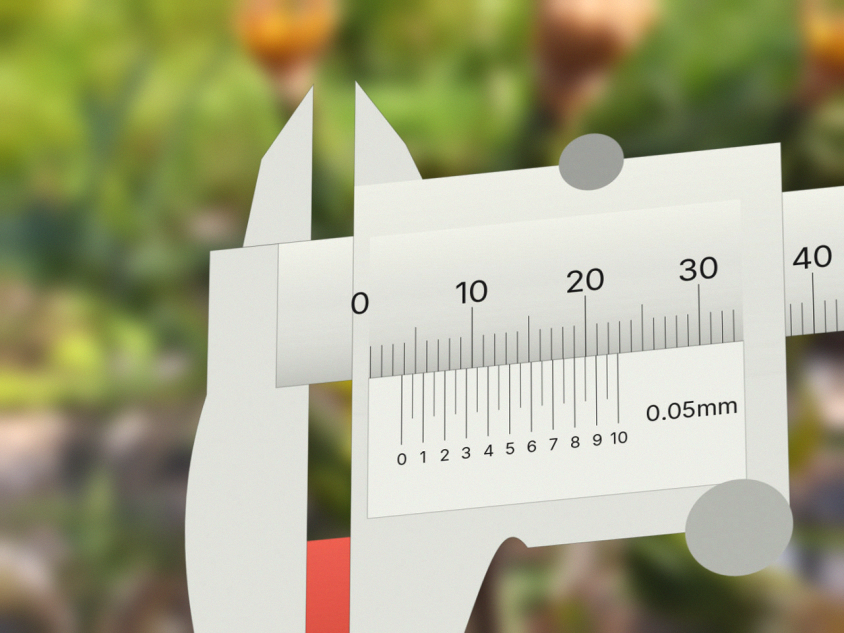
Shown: 3.8 mm
